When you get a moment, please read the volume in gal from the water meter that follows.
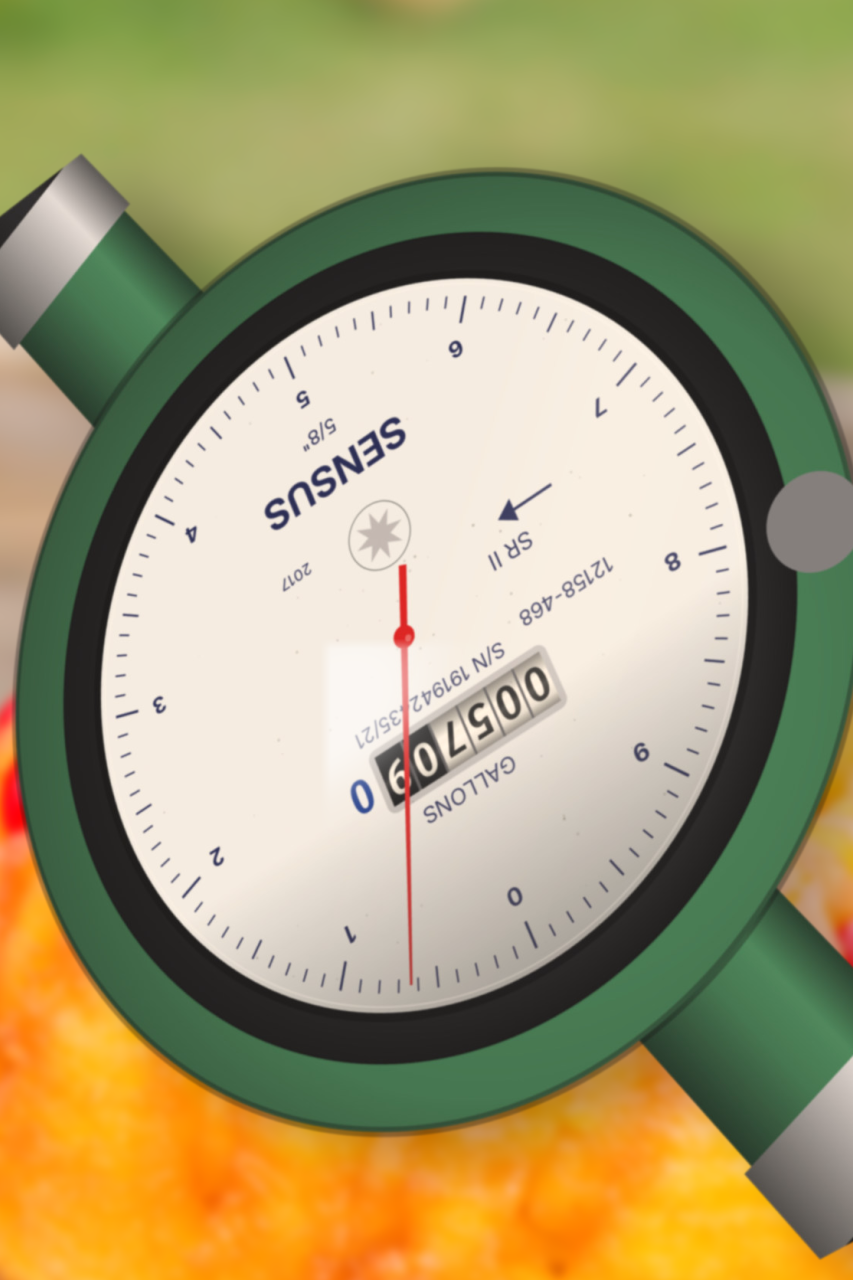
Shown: 57090.6 gal
